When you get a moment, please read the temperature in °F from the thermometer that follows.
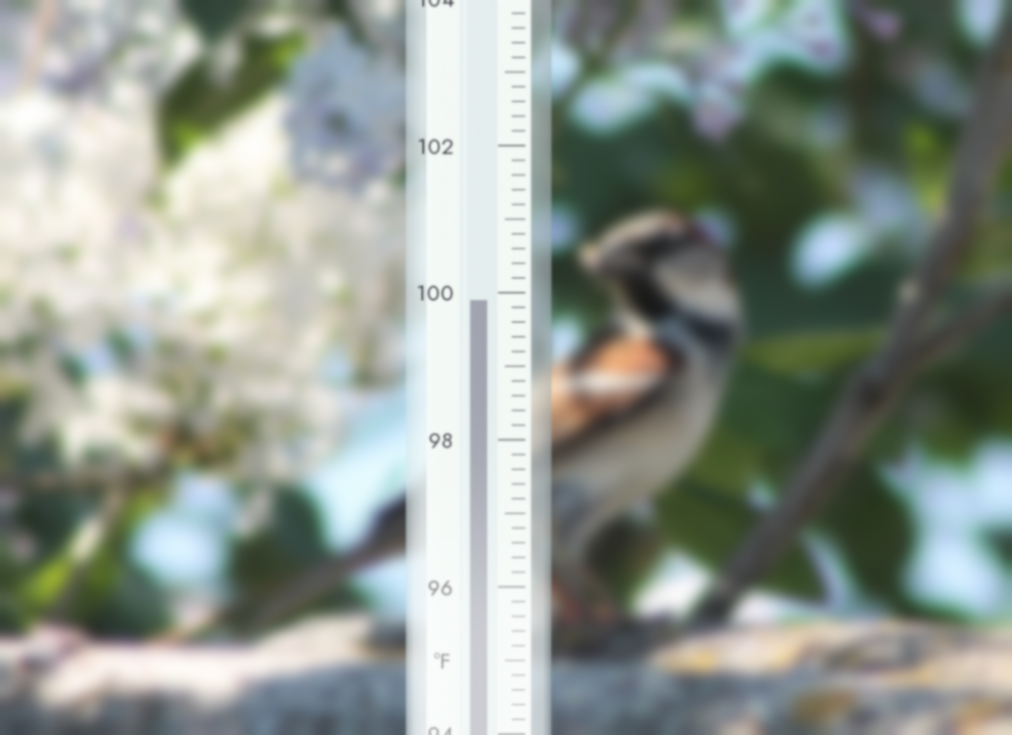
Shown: 99.9 °F
